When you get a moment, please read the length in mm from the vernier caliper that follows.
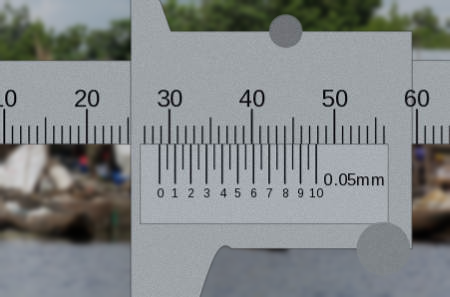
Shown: 28.8 mm
